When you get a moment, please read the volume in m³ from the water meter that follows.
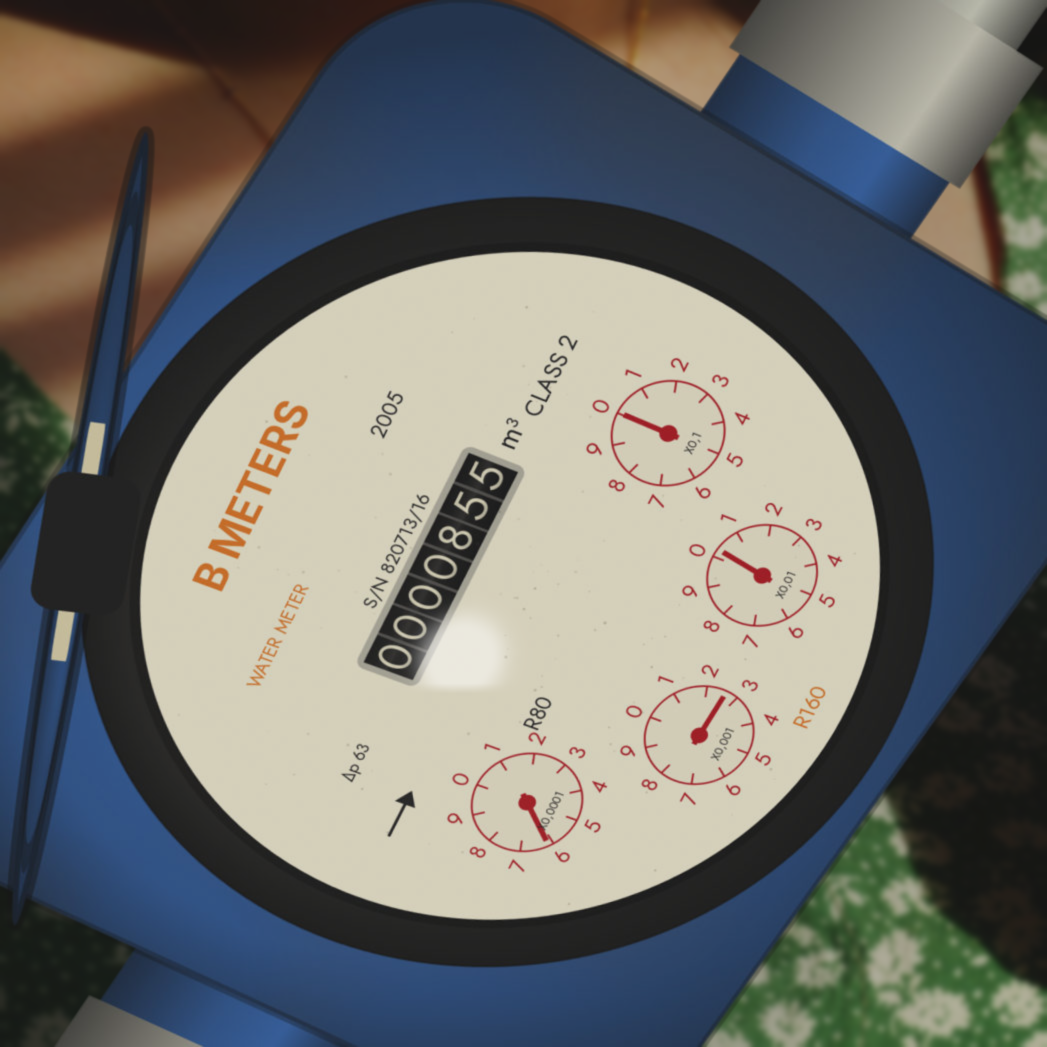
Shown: 855.0026 m³
